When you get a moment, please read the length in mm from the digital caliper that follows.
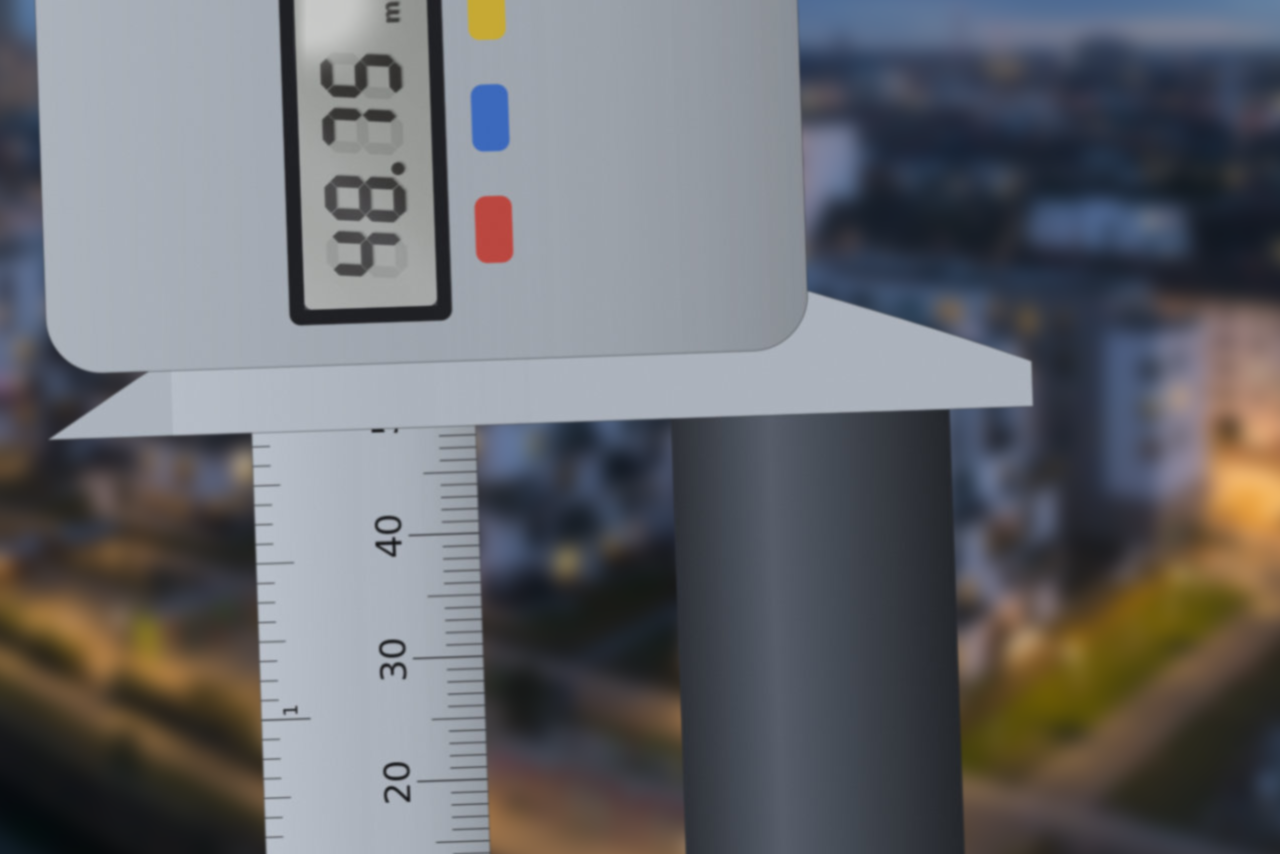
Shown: 48.75 mm
